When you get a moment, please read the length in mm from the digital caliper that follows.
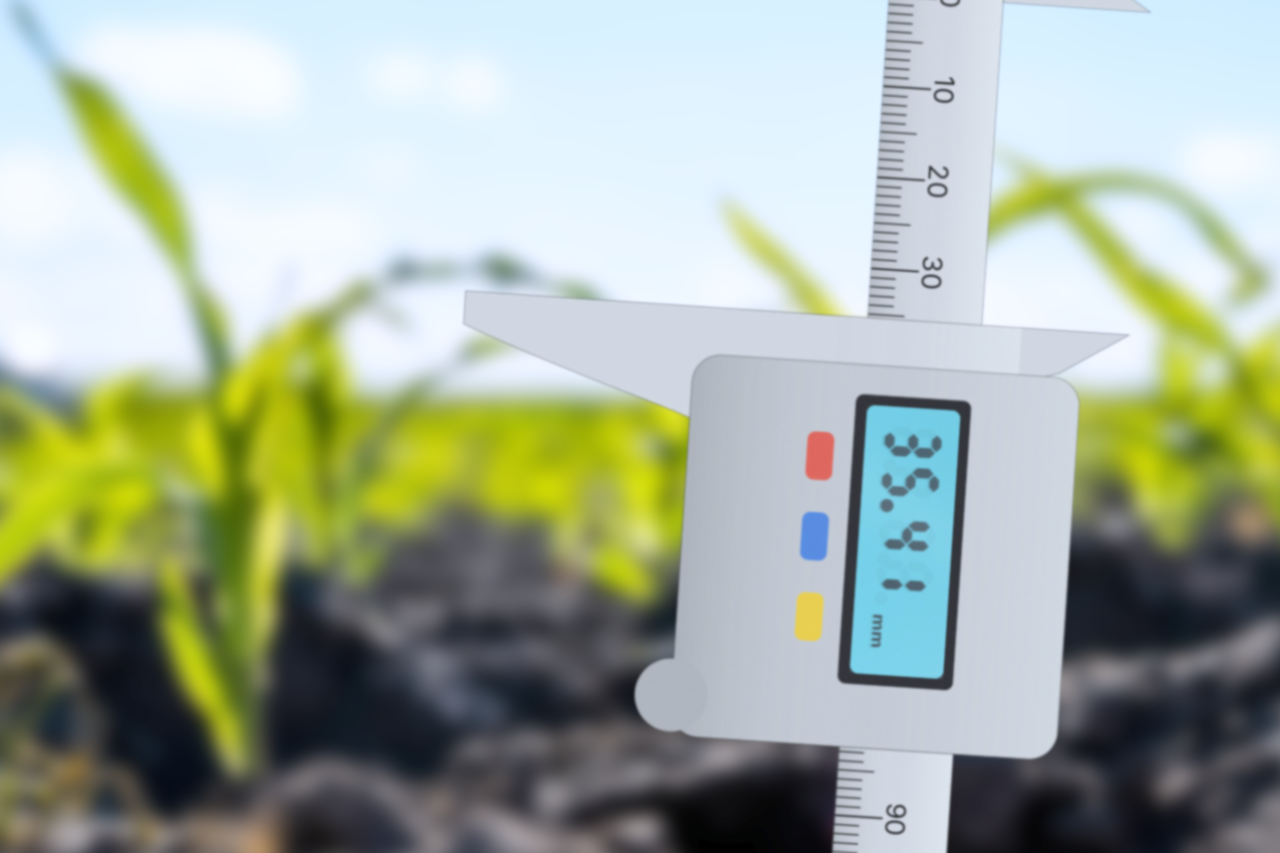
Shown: 35.41 mm
